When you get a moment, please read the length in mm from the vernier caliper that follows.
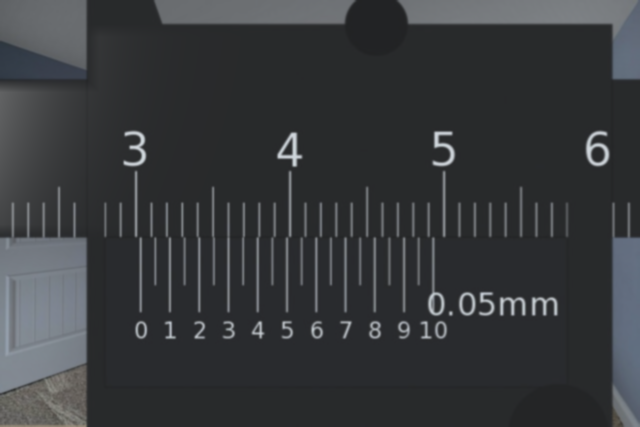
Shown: 30.3 mm
